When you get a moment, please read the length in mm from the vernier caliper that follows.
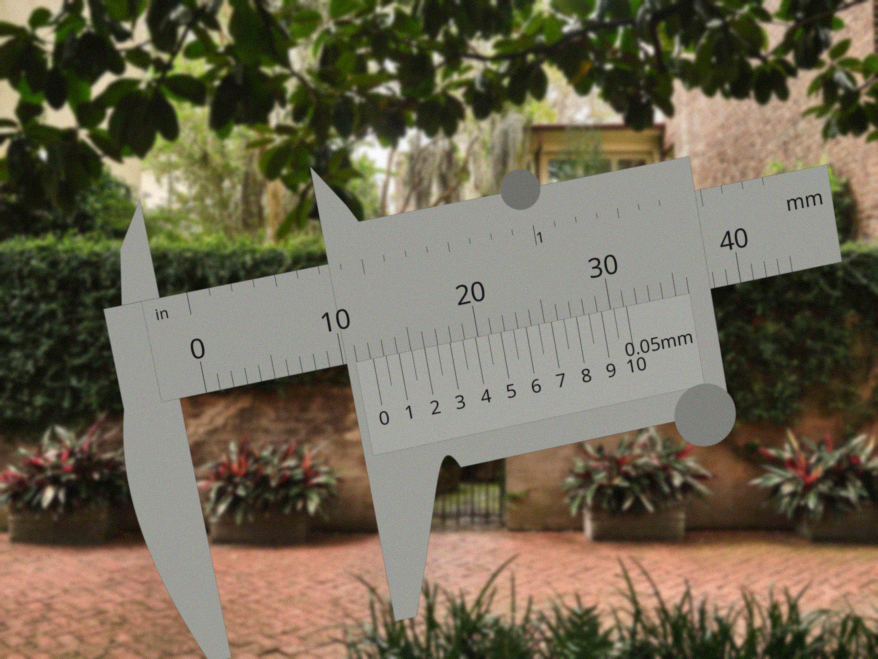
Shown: 12.2 mm
